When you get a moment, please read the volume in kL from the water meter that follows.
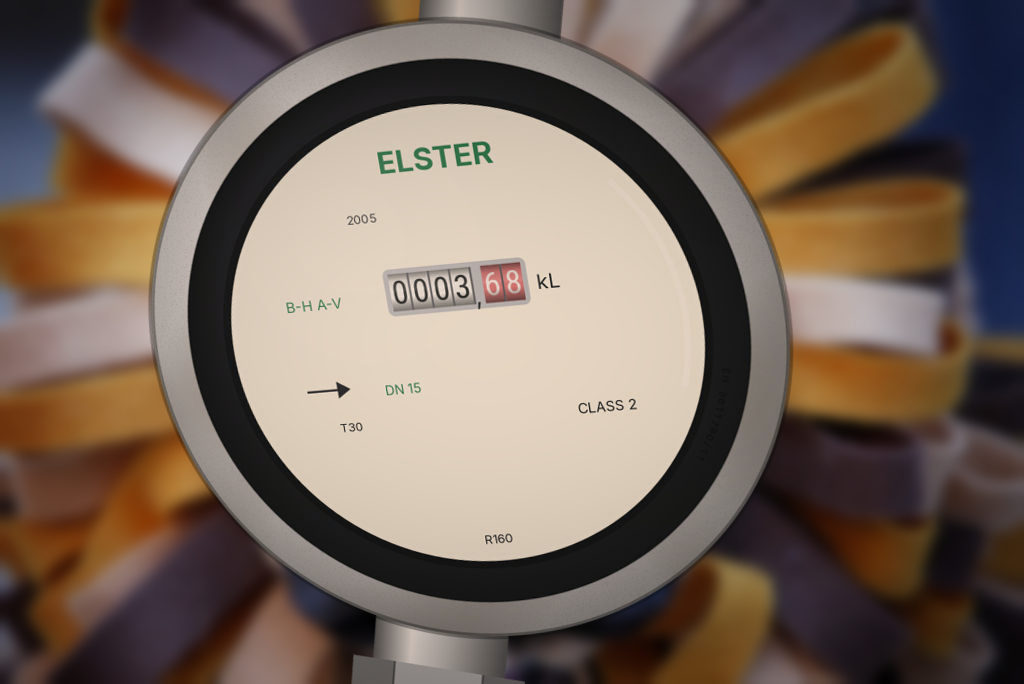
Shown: 3.68 kL
